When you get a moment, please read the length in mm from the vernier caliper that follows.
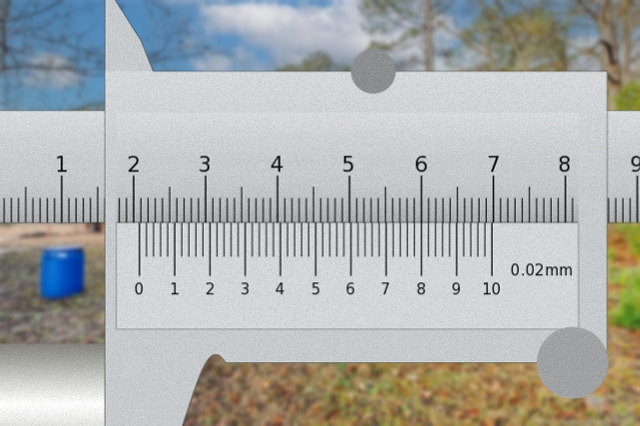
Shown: 20.8 mm
